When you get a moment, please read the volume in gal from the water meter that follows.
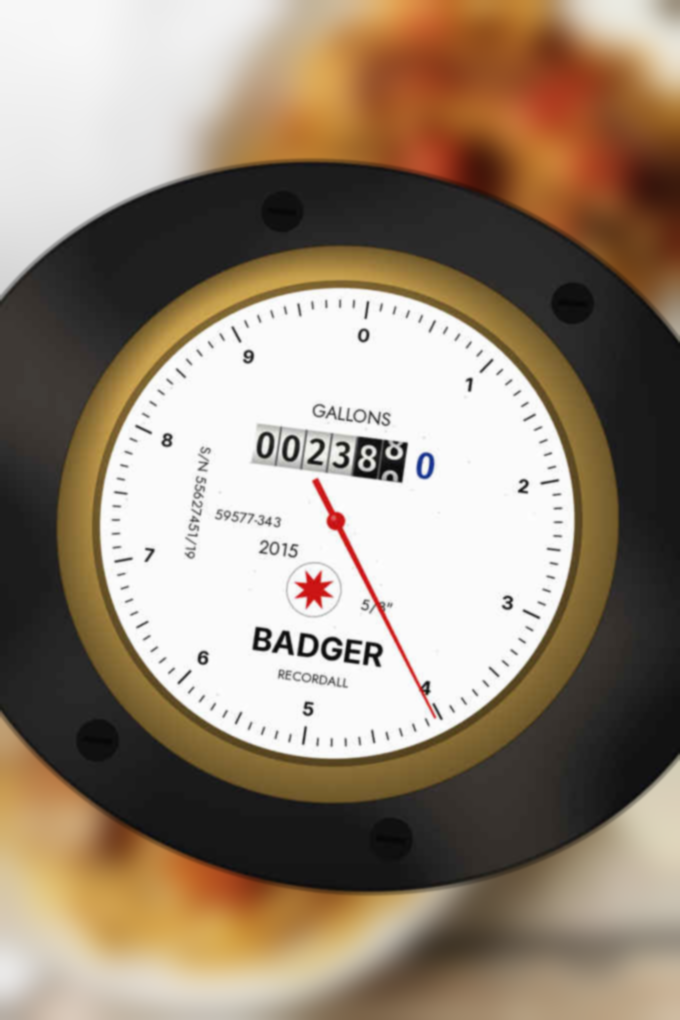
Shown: 23884.0 gal
